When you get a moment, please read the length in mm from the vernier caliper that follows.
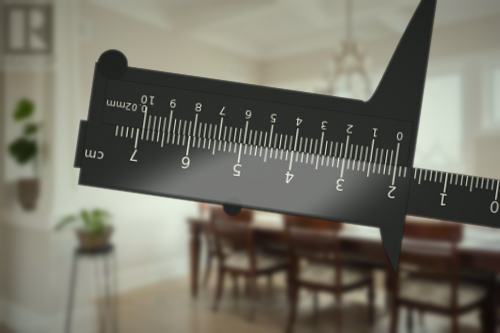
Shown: 20.0 mm
